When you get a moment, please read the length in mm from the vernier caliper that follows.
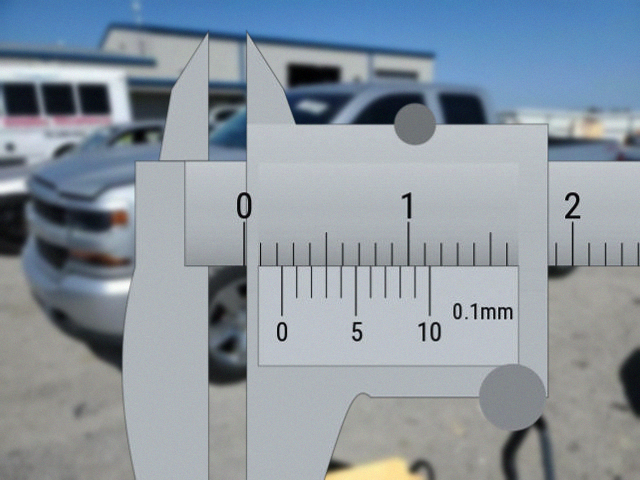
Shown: 2.3 mm
